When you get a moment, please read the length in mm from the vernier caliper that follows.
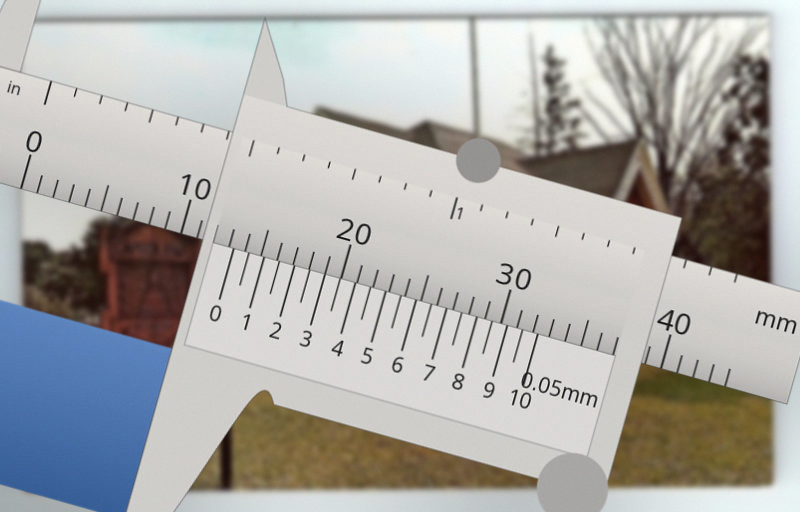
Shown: 13.3 mm
